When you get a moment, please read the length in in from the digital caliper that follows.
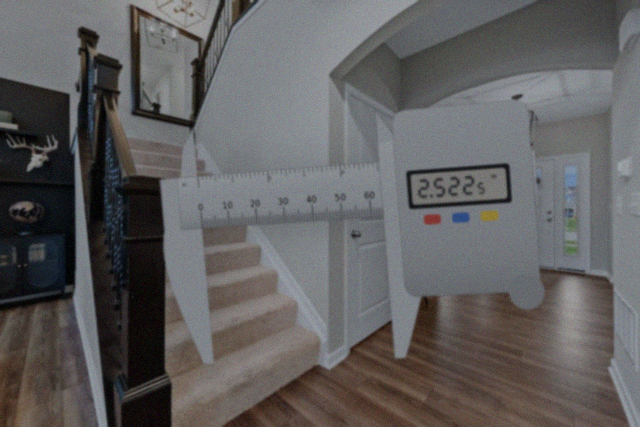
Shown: 2.5225 in
